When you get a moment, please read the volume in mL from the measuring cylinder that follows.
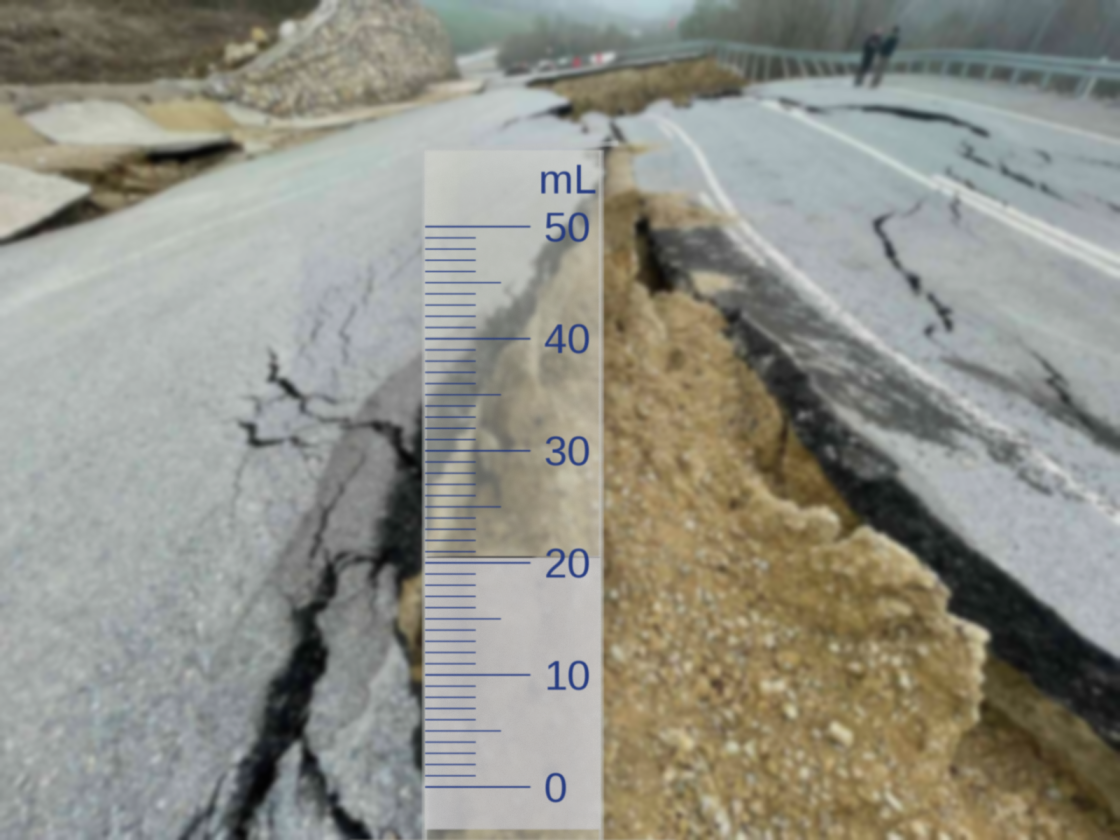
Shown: 20.5 mL
